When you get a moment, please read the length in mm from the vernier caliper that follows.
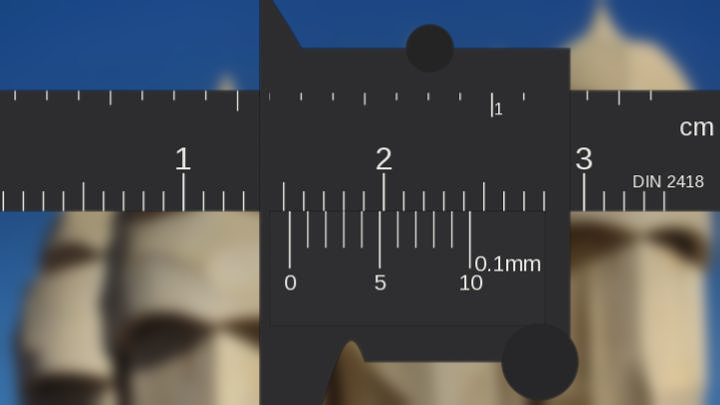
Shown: 15.3 mm
